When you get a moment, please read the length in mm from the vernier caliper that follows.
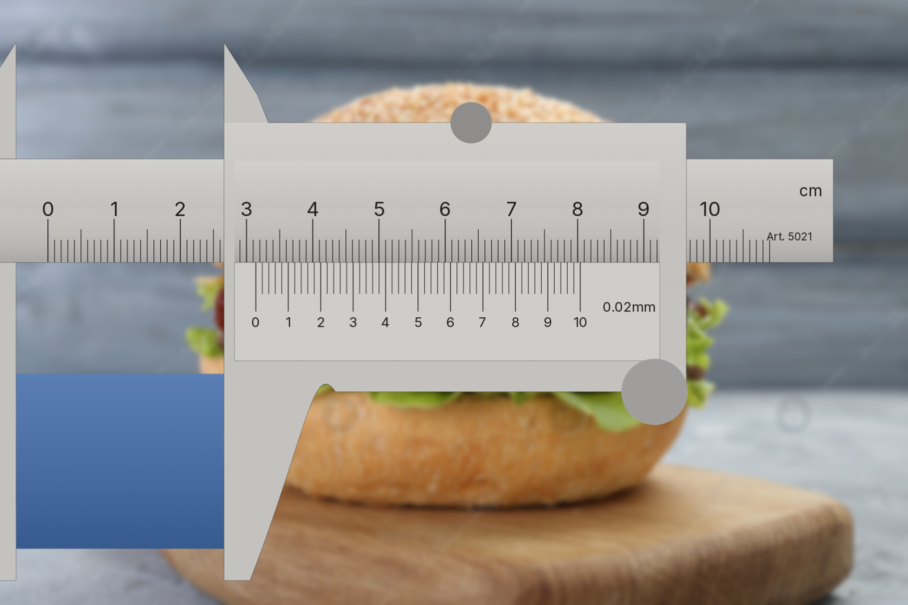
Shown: 31.4 mm
